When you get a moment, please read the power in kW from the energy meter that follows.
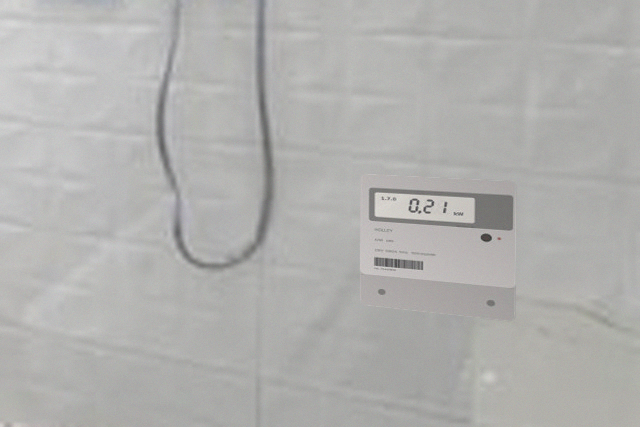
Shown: 0.21 kW
